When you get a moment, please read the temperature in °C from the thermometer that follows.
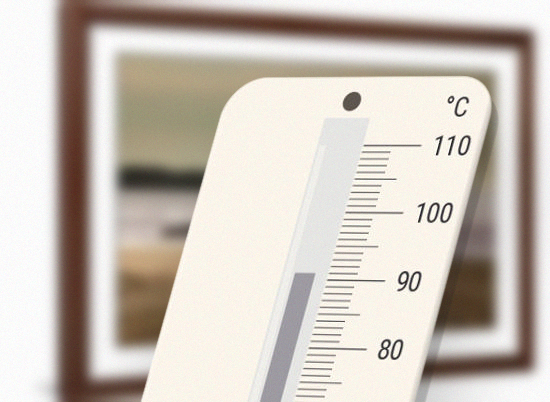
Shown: 91 °C
